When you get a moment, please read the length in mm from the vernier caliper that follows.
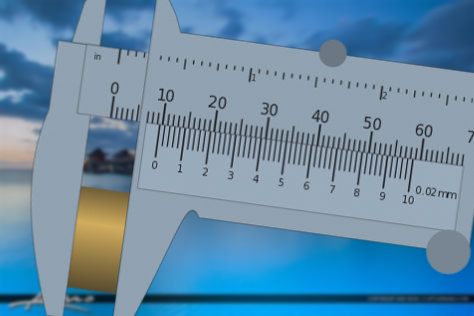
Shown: 9.5 mm
